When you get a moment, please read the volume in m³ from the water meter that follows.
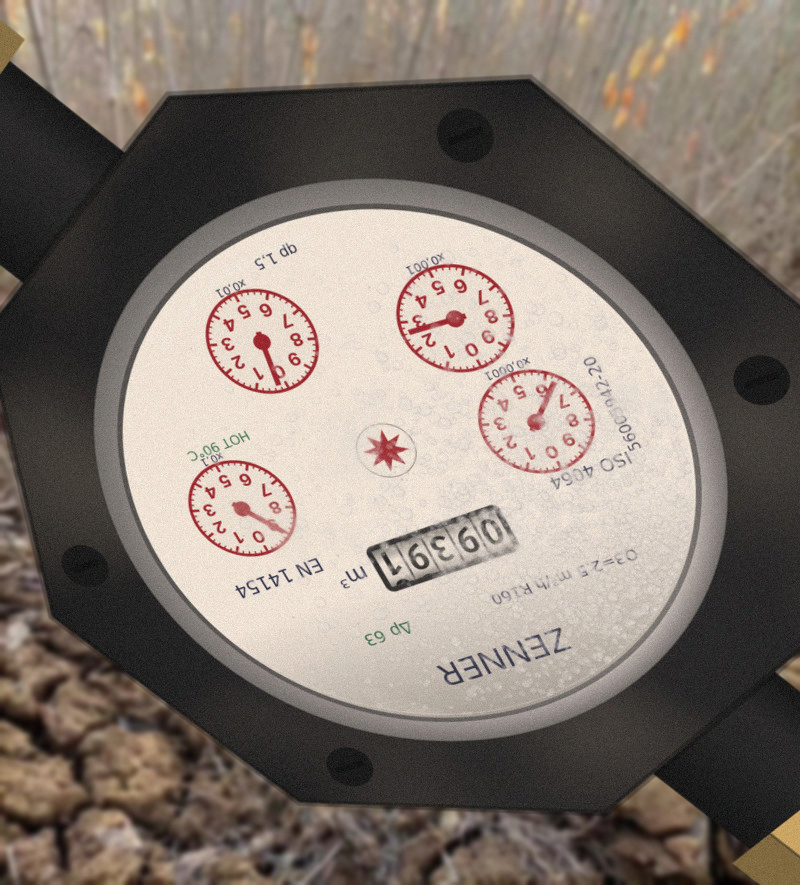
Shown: 9390.9026 m³
